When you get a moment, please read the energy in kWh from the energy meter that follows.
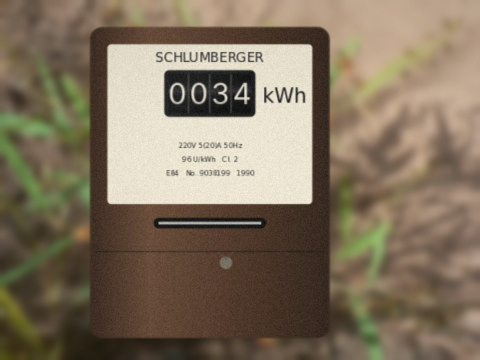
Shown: 34 kWh
